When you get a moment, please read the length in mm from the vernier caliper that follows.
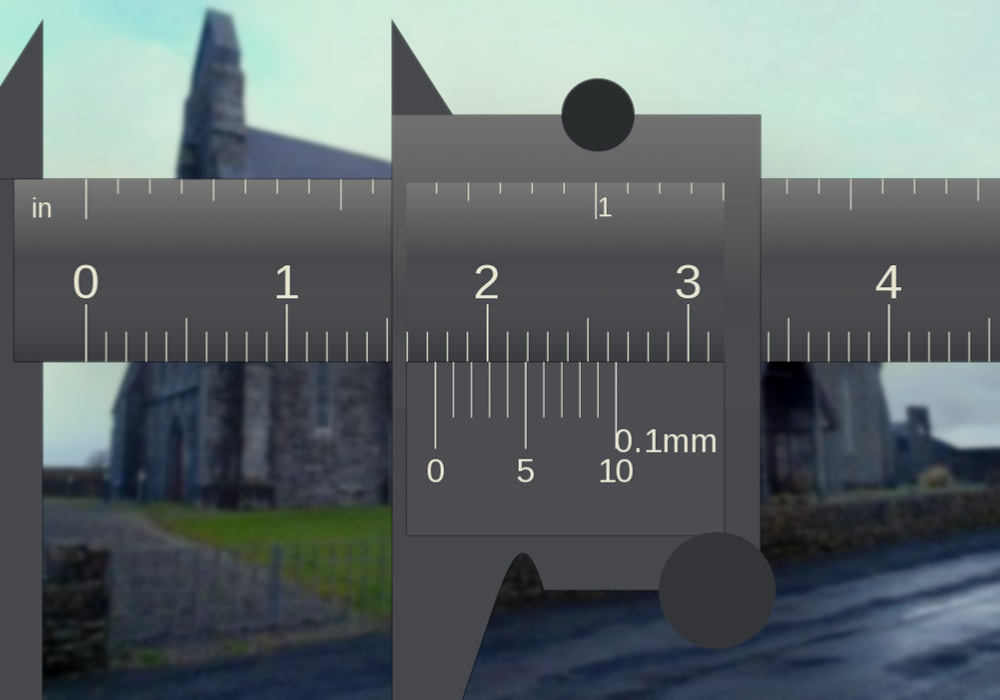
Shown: 17.4 mm
